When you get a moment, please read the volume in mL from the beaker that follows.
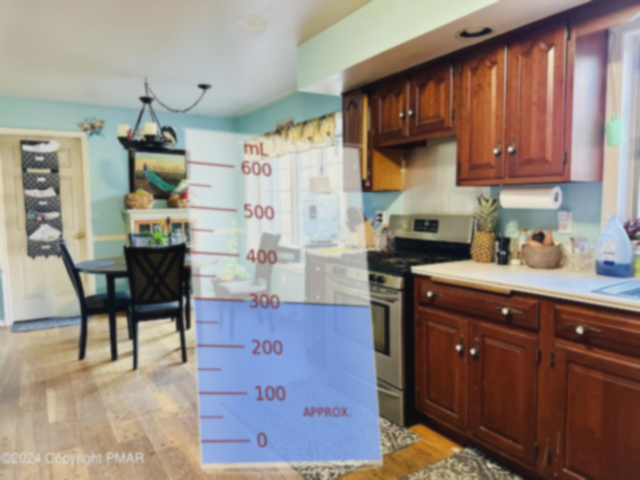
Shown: 300 mL
